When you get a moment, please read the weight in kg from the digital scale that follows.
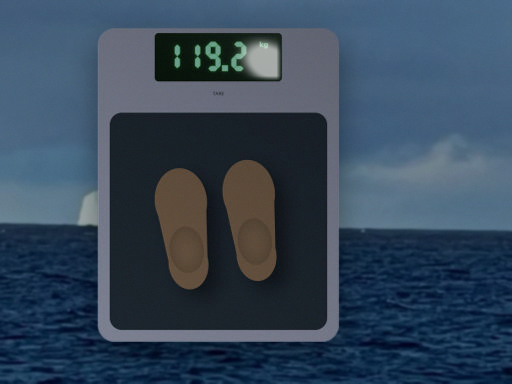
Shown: 119.2 kg
